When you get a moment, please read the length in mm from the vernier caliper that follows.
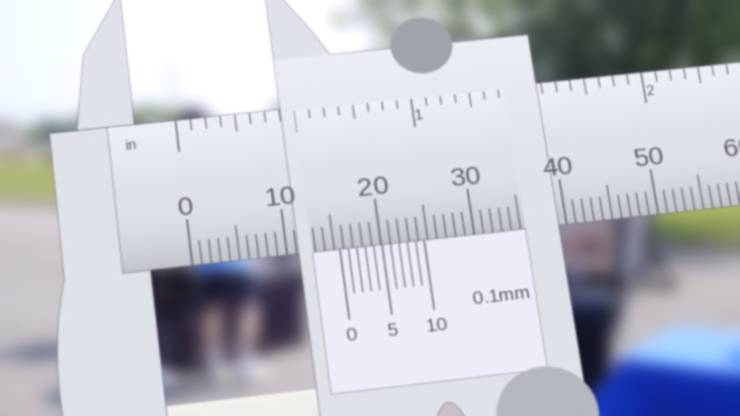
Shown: 15.6 mm
